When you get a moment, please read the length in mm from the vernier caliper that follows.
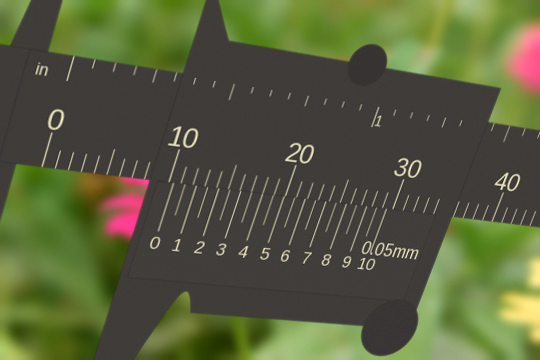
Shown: 10.4 mm
